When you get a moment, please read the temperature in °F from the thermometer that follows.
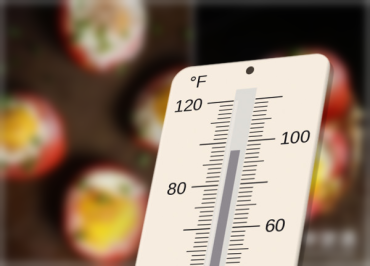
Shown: 96 °F
